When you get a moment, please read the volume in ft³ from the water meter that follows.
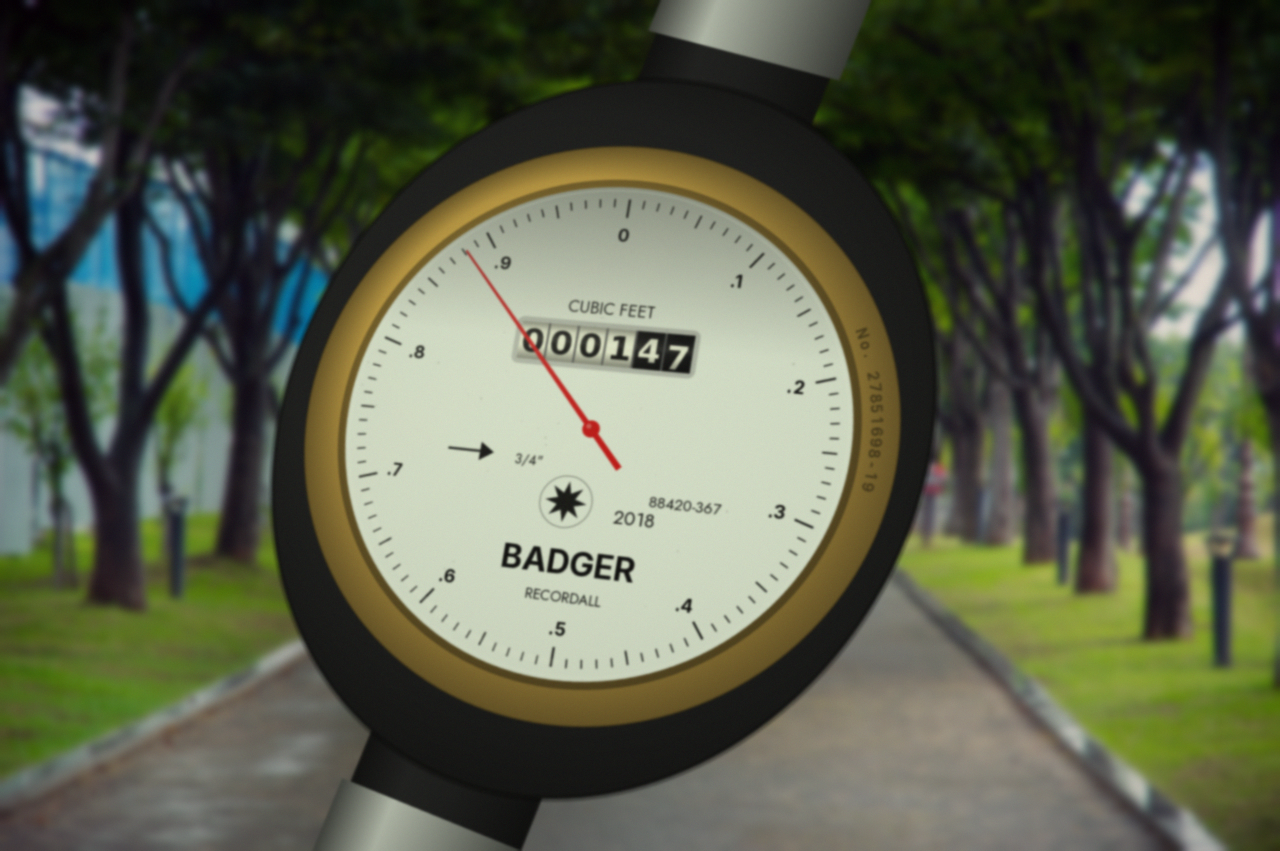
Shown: 146.88 ft³
